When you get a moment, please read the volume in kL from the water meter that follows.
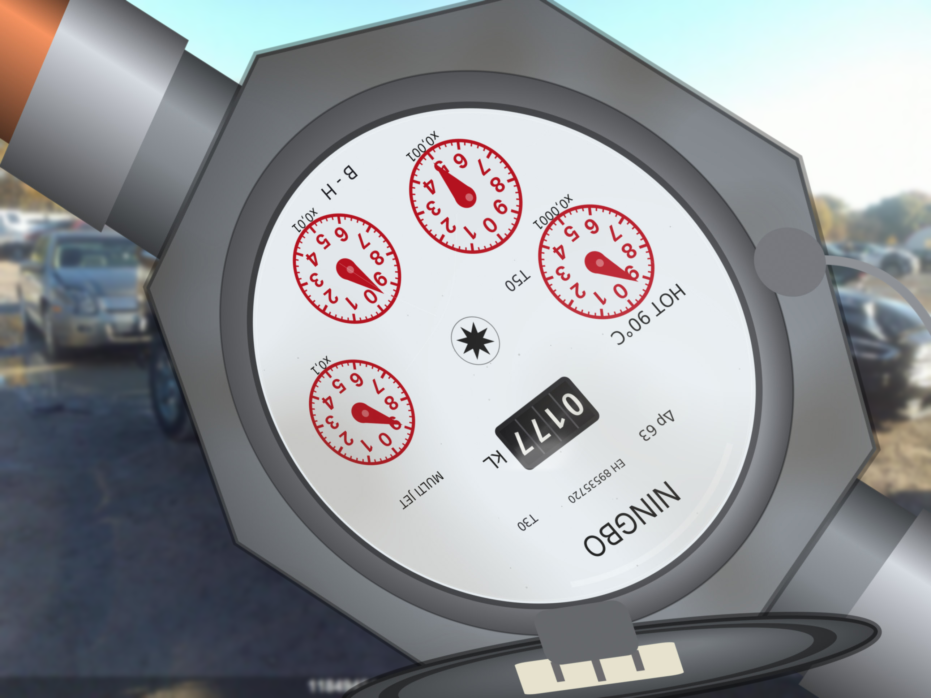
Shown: 177.8949 kL
